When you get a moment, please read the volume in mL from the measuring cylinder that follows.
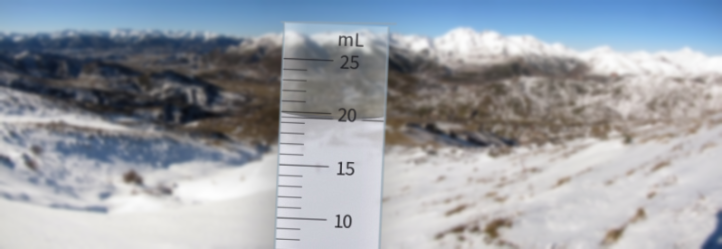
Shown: 19.5 mL
